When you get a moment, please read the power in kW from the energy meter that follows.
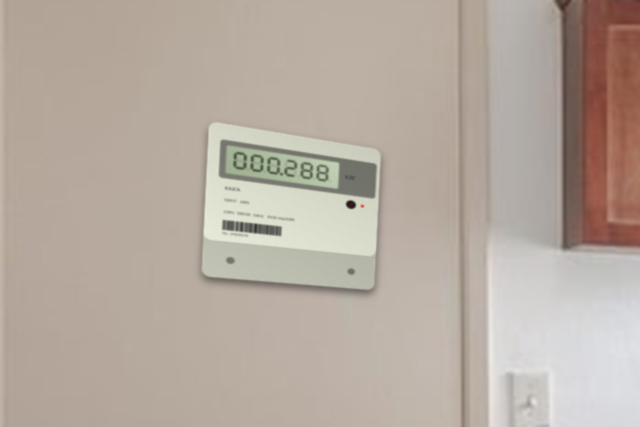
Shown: 0.288 kW
